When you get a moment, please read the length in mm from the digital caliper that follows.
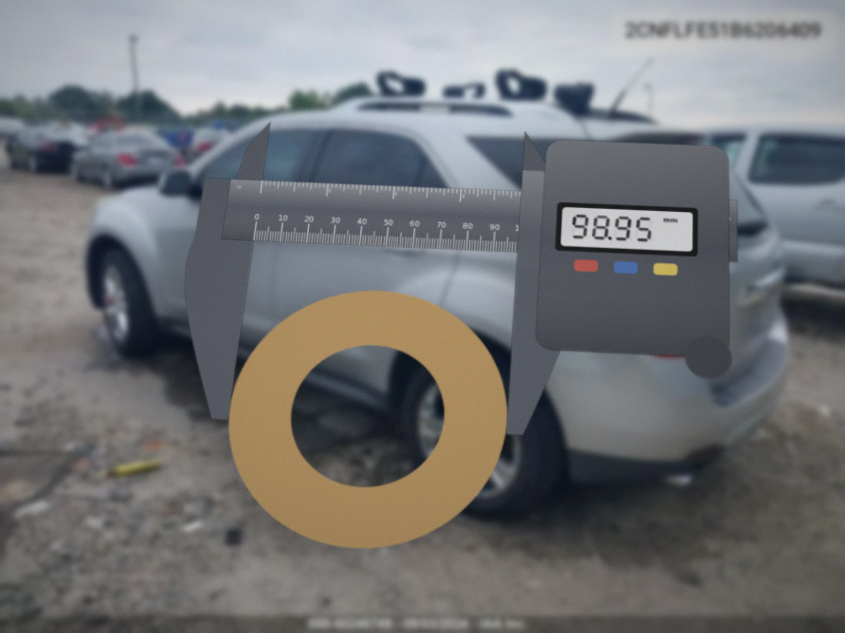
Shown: 98.95 mm
